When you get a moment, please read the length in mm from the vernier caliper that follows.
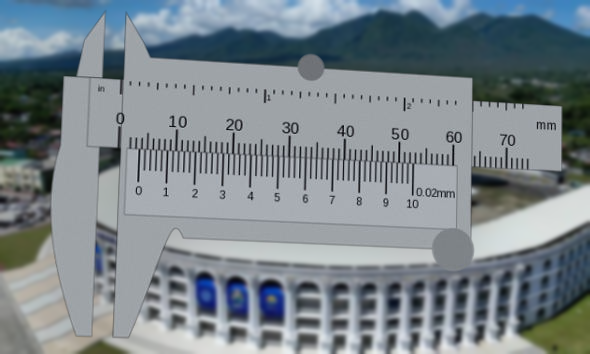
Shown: 3.6 mm
